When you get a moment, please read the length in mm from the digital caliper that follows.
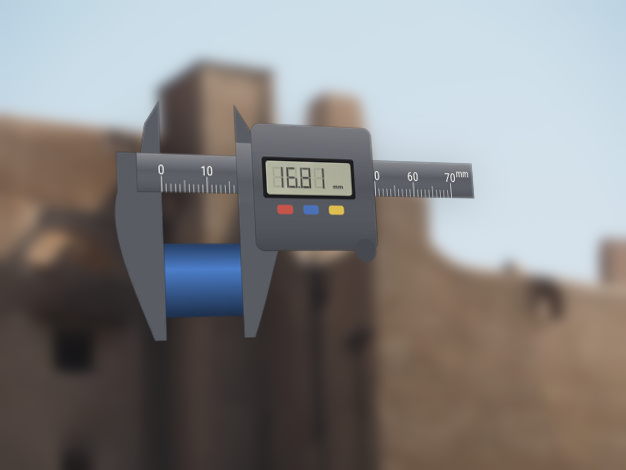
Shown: 16.81 mm
